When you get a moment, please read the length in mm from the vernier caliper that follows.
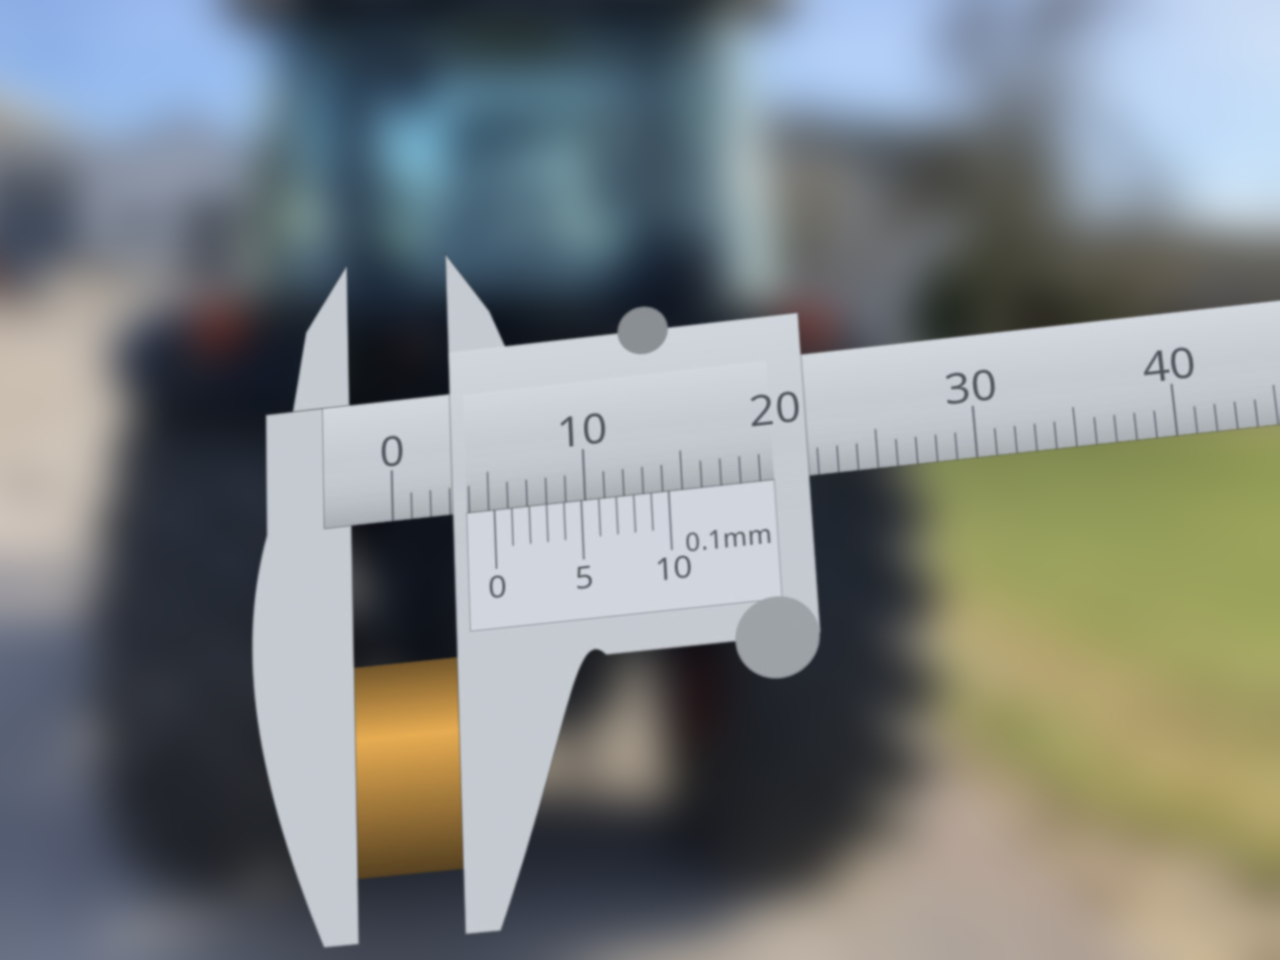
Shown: 5.3 mm
